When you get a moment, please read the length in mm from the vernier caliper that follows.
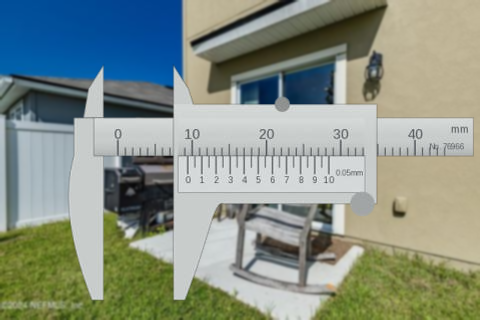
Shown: 9.4 mm
